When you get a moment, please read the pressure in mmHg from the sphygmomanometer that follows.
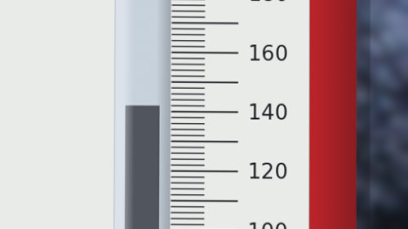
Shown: 142 mmHg
